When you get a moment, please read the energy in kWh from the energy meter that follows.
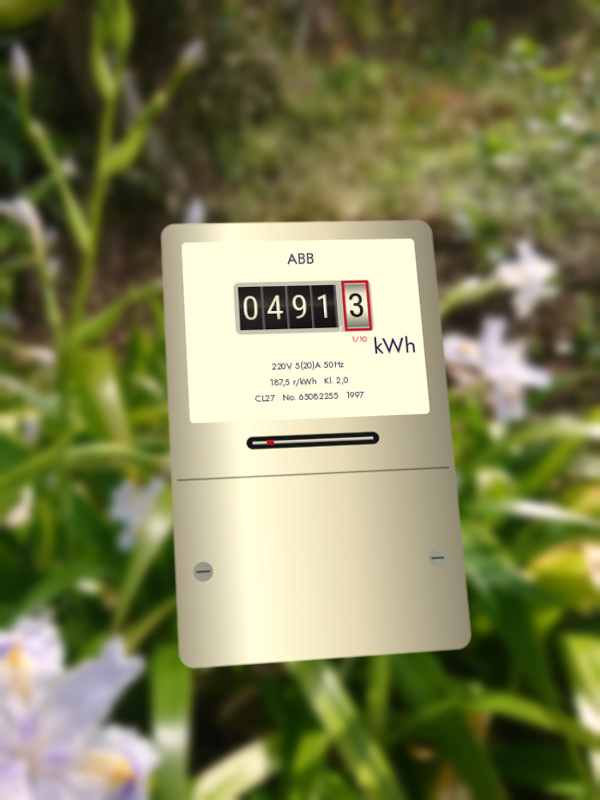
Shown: 491.3 kWh
